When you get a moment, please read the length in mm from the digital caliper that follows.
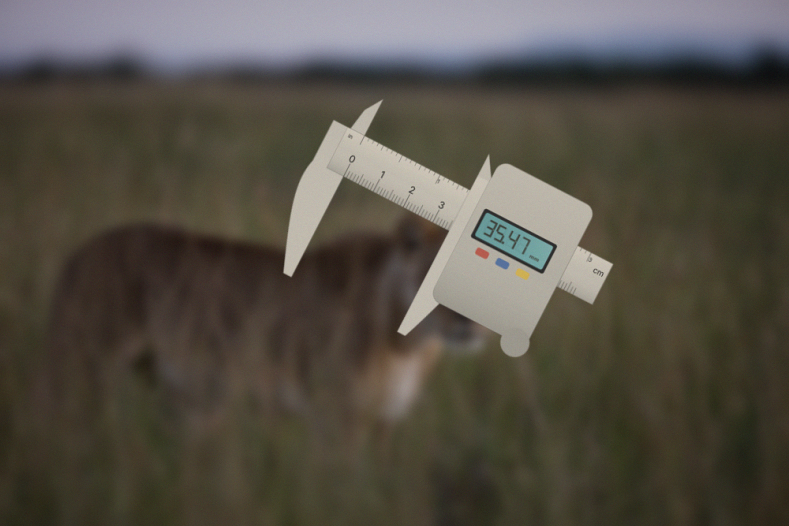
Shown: 35.47 mm
